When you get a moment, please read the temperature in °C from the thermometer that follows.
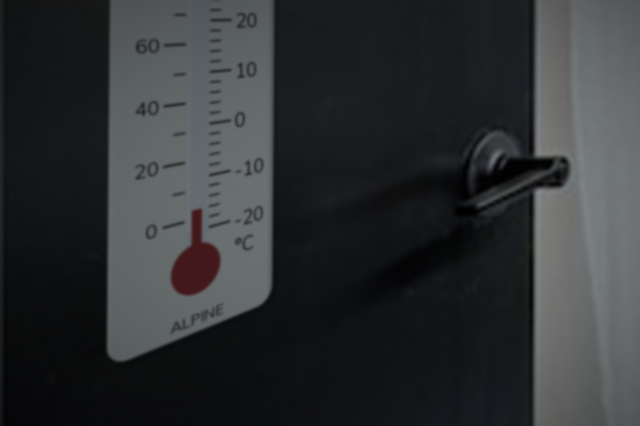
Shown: -16 °C
